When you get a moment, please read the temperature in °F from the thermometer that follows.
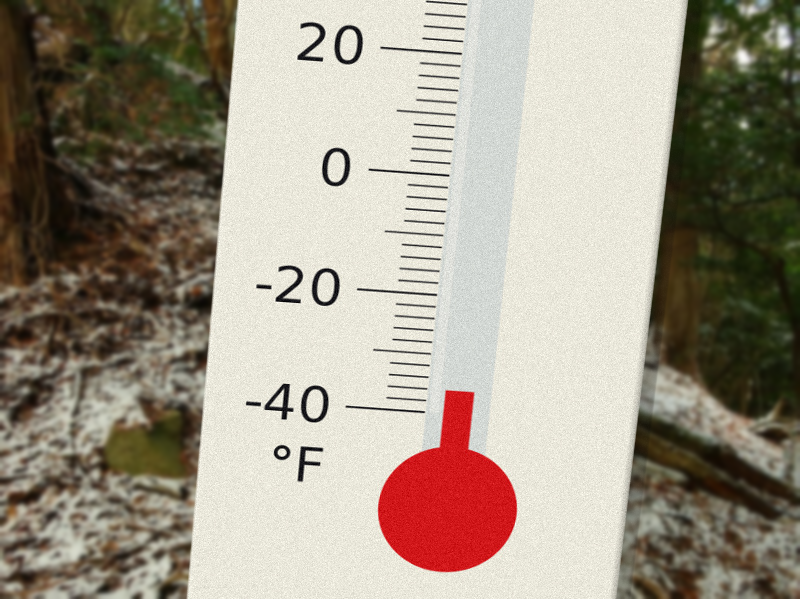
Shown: -36 °F
